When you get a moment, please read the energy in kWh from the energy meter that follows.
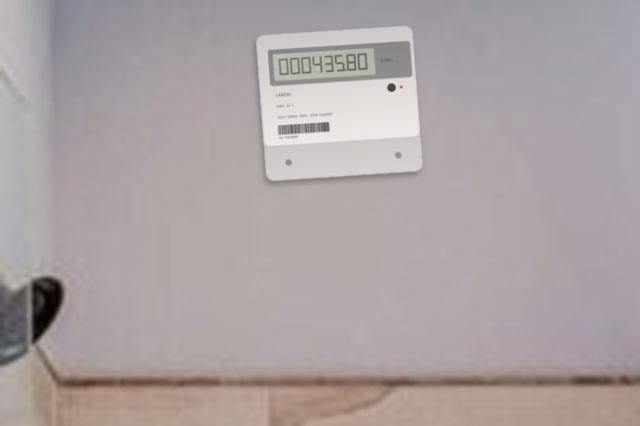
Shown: 435.80 kWh
